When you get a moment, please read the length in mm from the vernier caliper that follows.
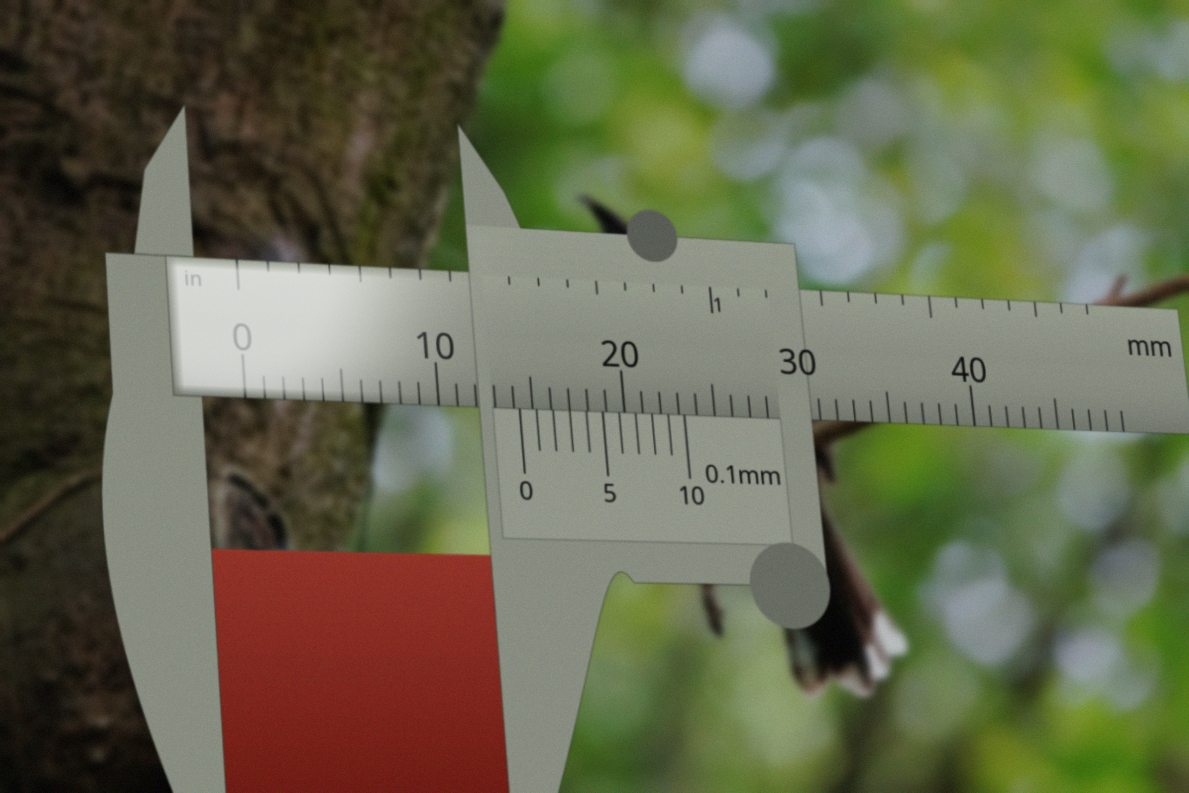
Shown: 14.3 mm
